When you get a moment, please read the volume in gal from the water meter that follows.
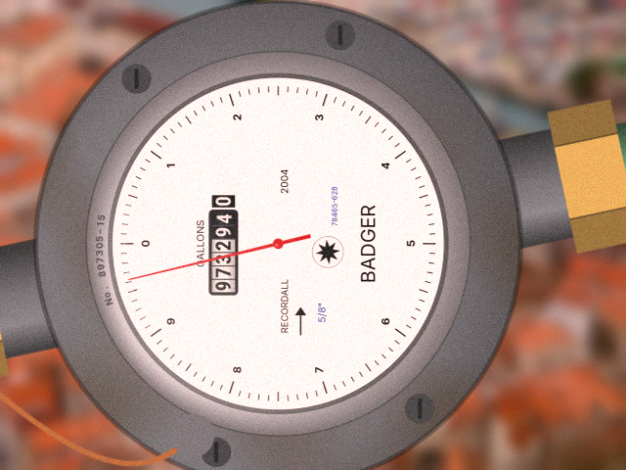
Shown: 9732939.6 gal
